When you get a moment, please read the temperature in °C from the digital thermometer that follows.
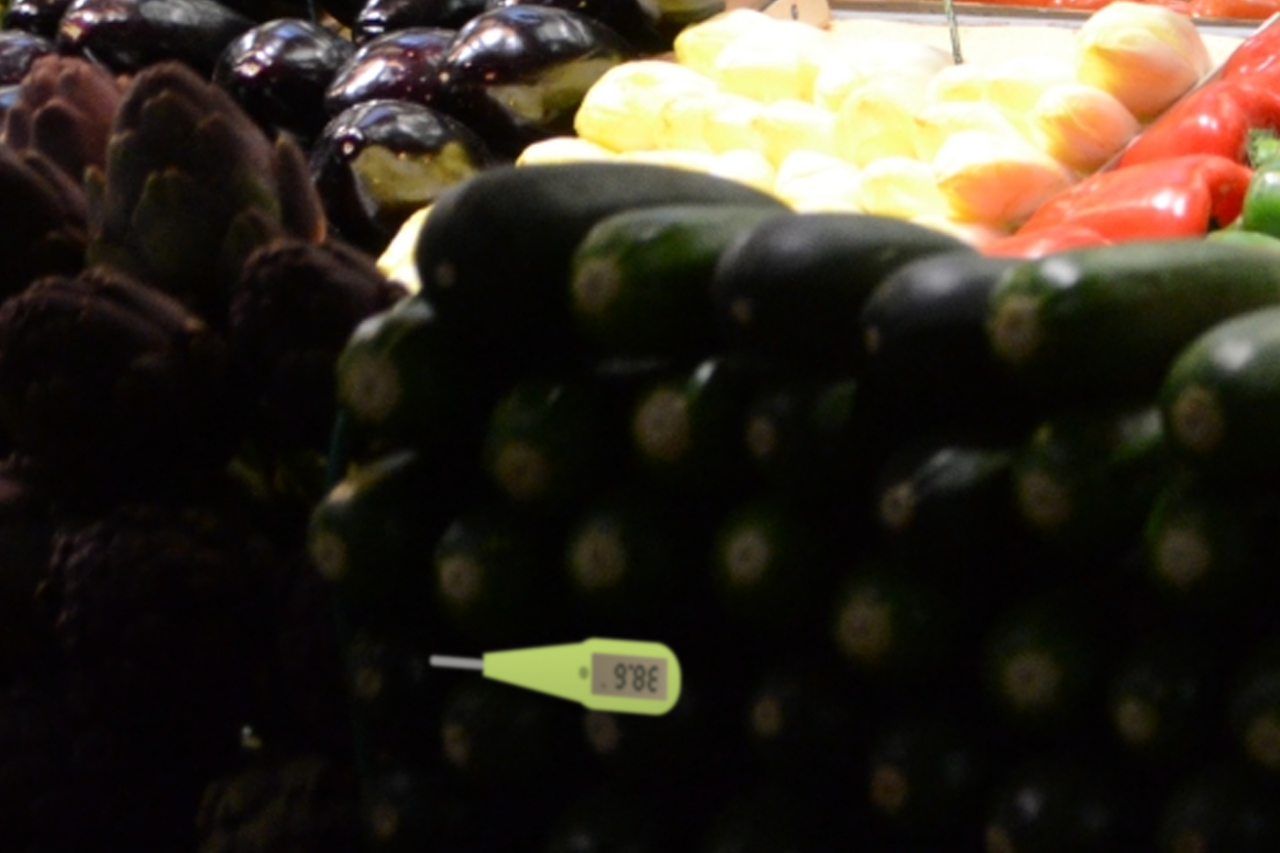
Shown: 38.6 °C
